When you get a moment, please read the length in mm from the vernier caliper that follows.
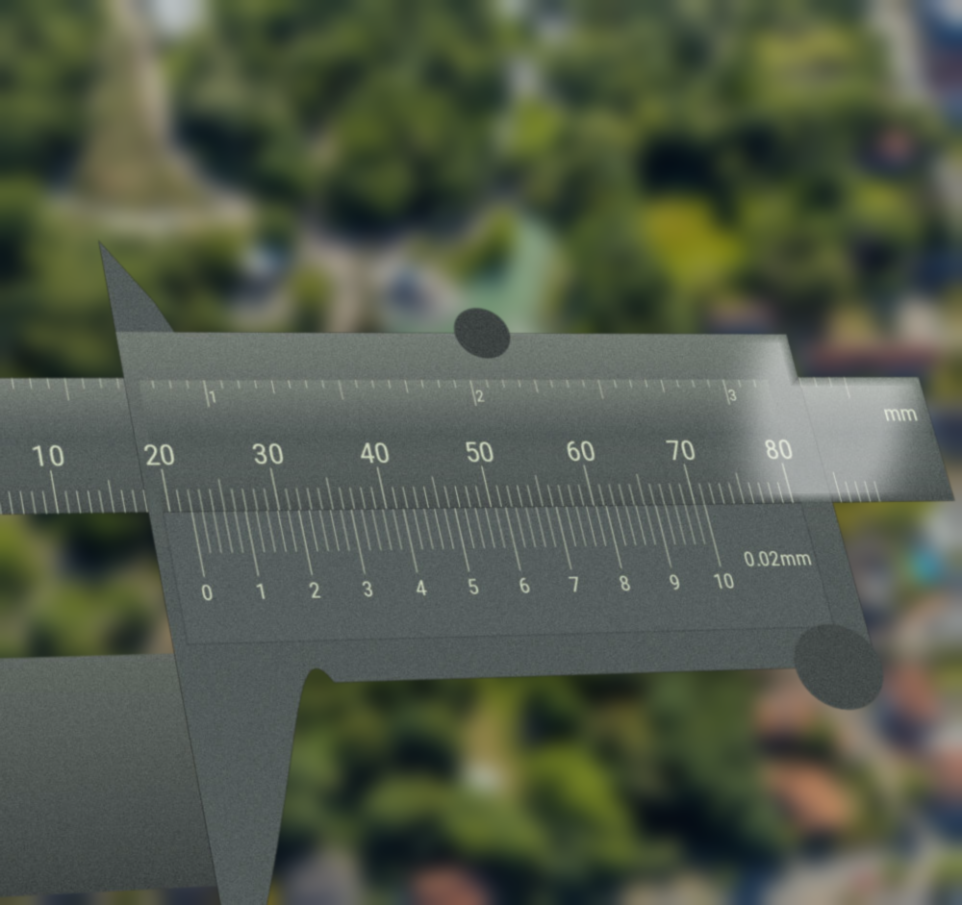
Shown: 22.0 mm
